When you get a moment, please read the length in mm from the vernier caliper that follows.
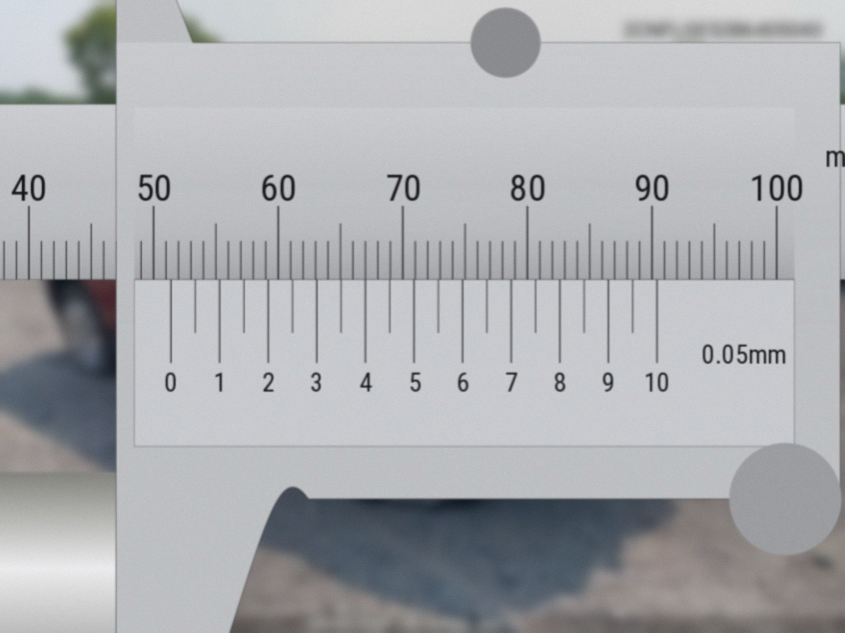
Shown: 51.4 mm
